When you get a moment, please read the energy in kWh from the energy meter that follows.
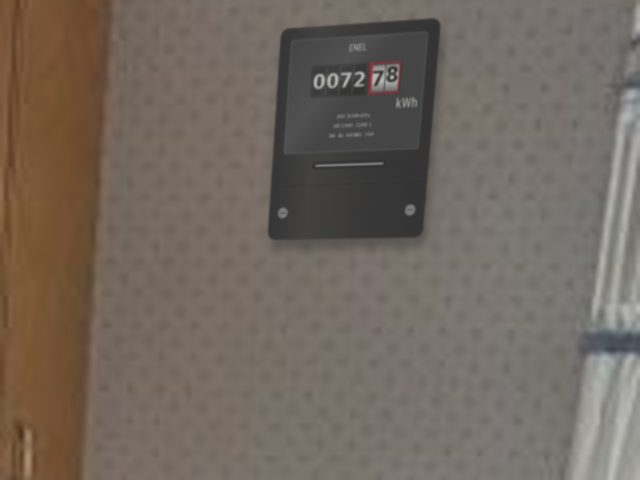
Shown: 72.78 kWh
